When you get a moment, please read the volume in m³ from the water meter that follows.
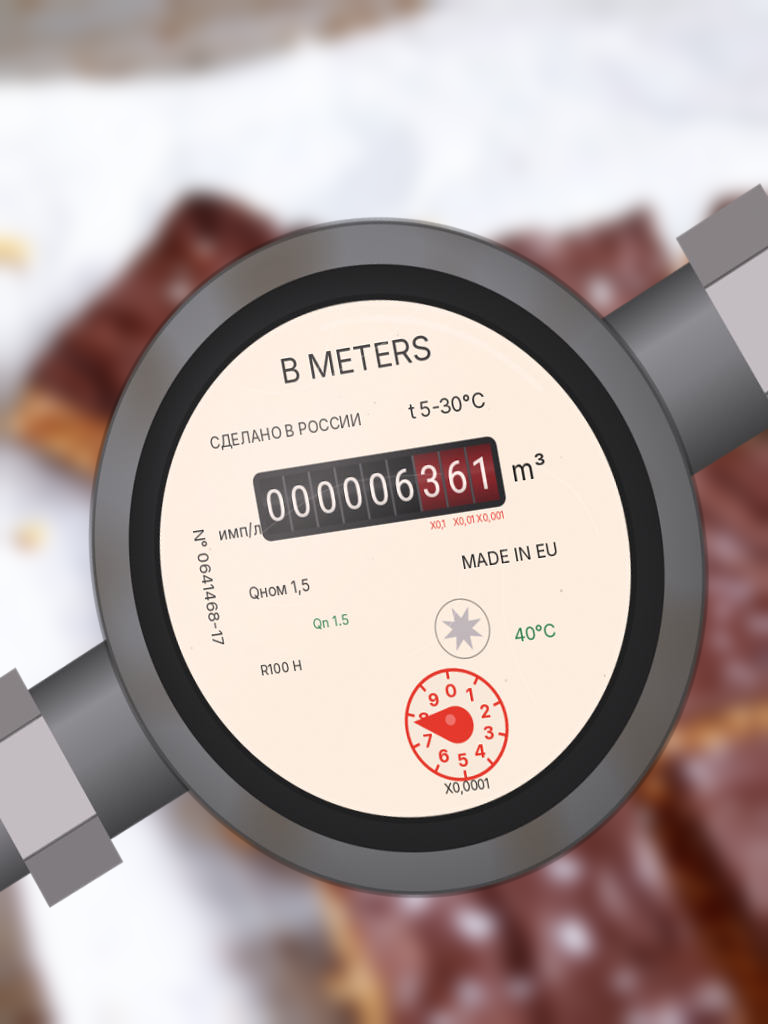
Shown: 6.3617 m³
